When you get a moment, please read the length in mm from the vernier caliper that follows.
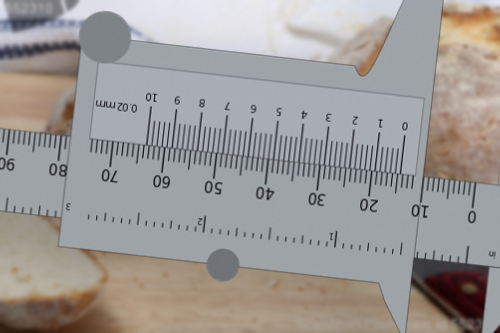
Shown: 14.5 mm
